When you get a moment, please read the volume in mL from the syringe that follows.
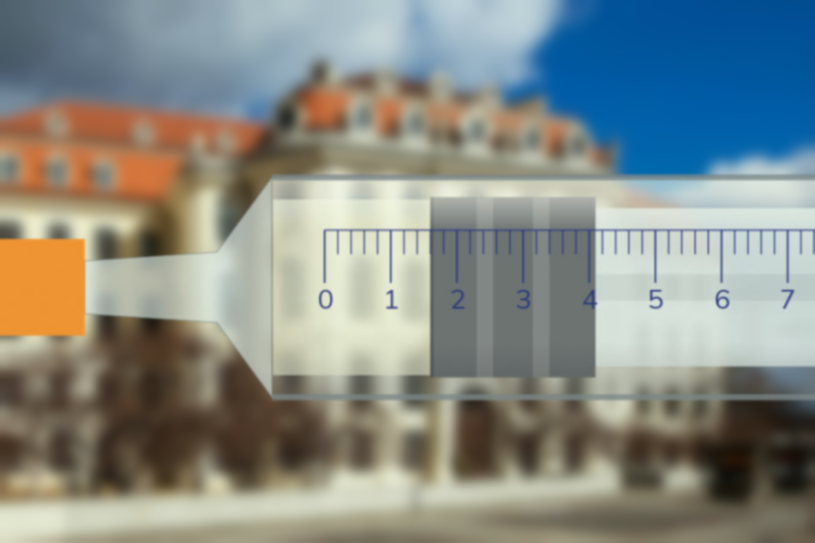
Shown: 1.6 mL
